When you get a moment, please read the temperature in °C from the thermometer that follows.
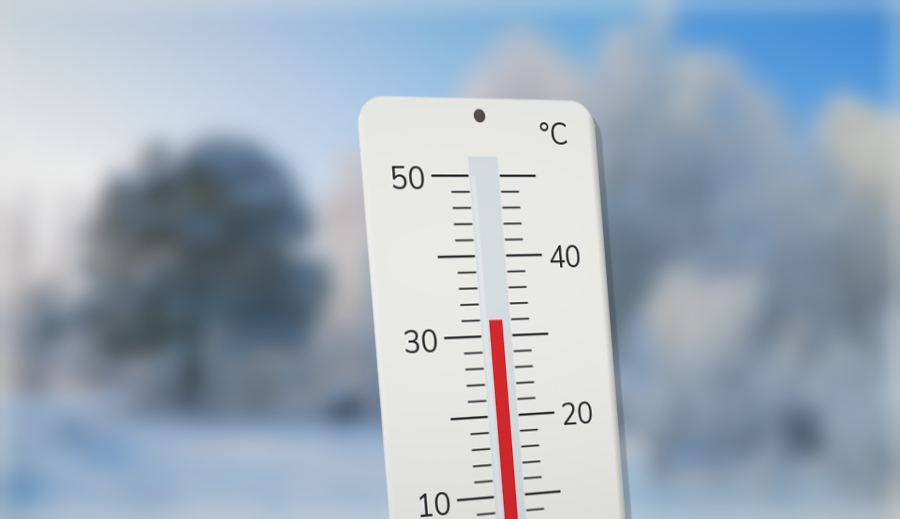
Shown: 32 °C
